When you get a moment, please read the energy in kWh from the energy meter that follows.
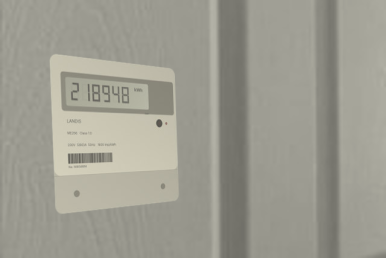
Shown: 218948 kWh
